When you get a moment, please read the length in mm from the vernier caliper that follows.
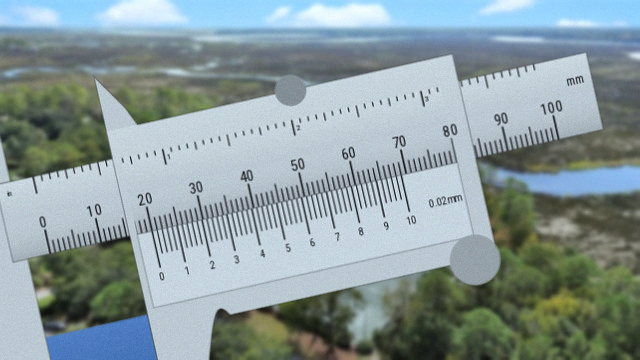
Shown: 20.0 mm
